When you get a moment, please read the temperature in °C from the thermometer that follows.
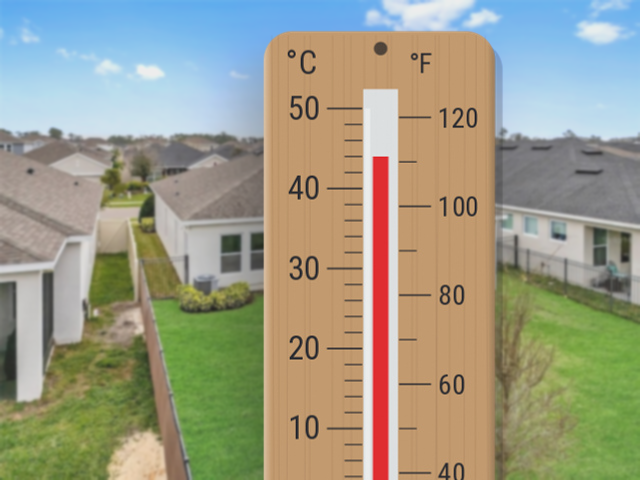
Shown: 44 °C
